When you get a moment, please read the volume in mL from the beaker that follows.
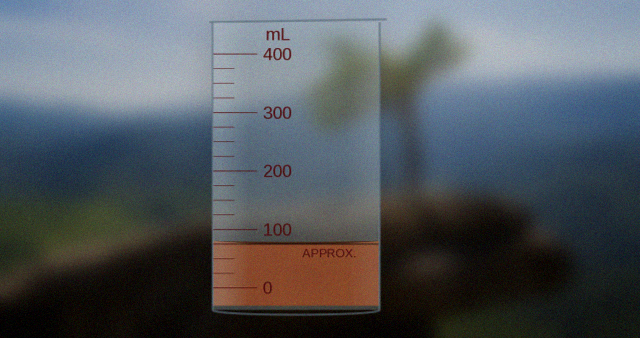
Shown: 75 mL
